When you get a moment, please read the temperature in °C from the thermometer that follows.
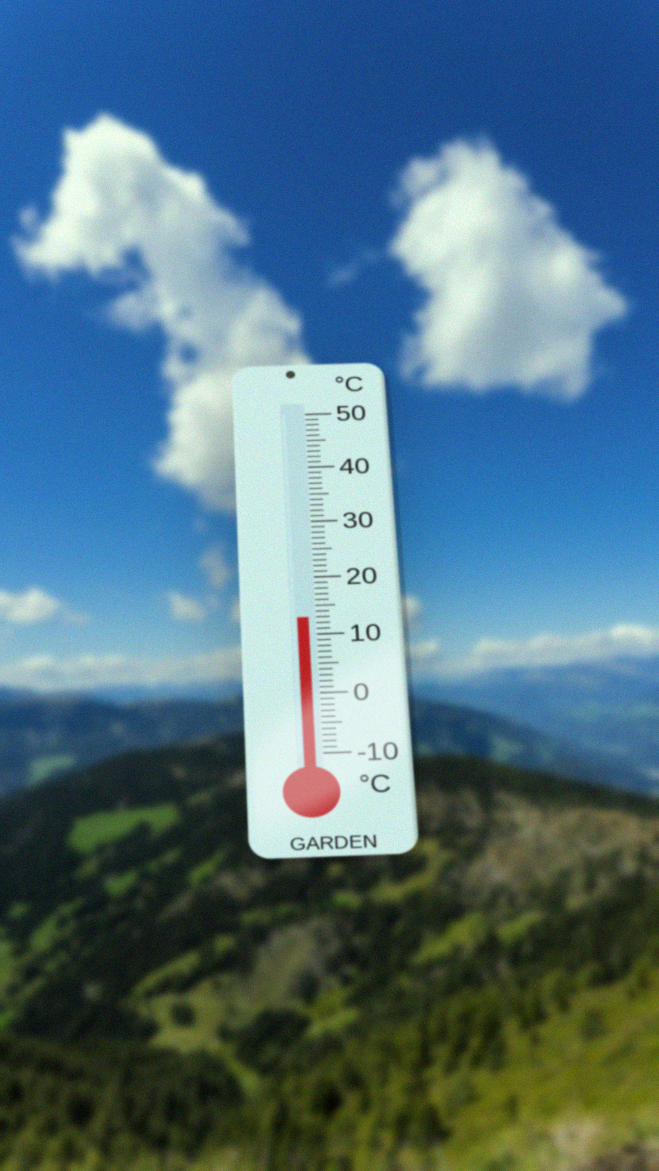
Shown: 13 °C
